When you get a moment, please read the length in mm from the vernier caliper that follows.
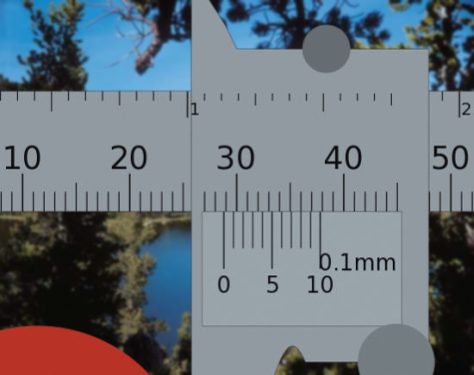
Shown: 28.8 mm
